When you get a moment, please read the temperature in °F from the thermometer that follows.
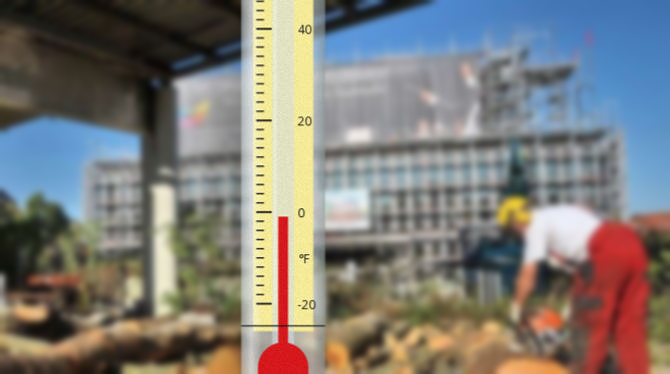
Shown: -1 °F
